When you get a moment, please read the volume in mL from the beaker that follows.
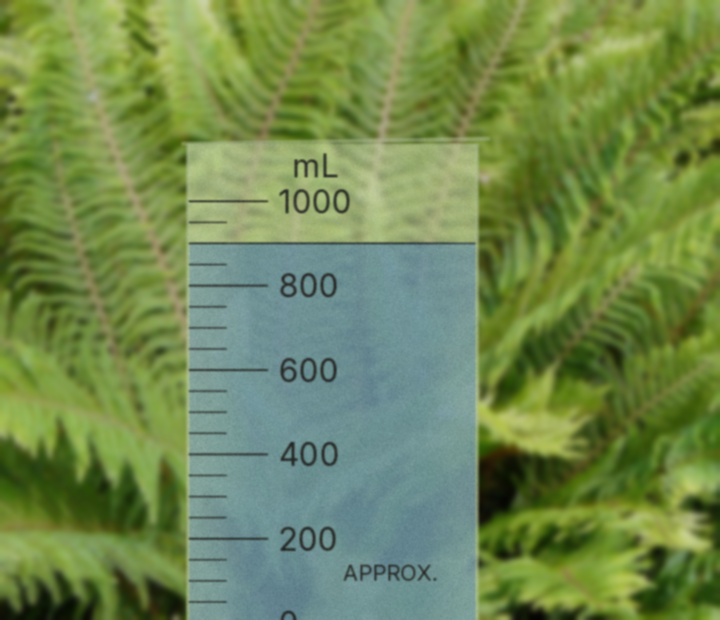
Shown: 900 mL
